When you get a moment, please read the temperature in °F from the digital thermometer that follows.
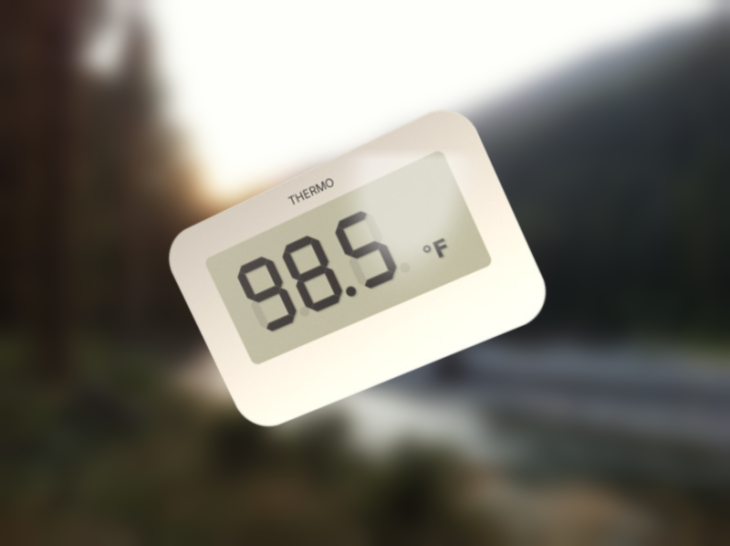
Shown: 98.5 °F
